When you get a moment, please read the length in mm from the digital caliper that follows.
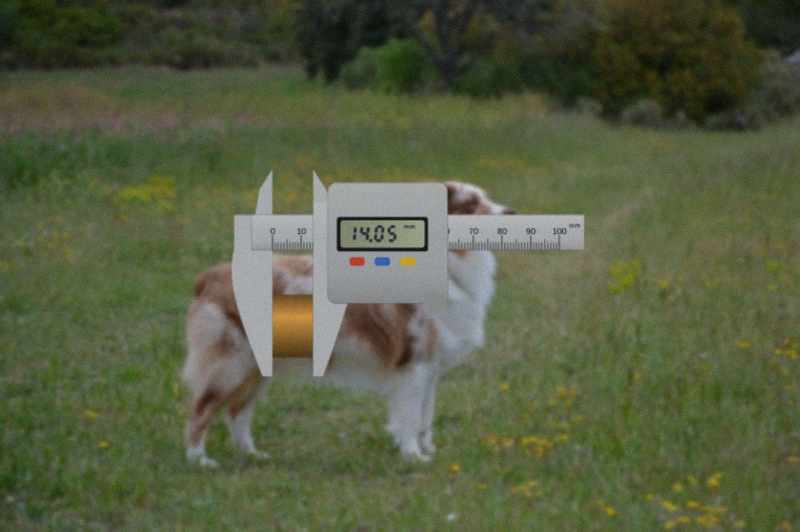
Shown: 14.05 mm
